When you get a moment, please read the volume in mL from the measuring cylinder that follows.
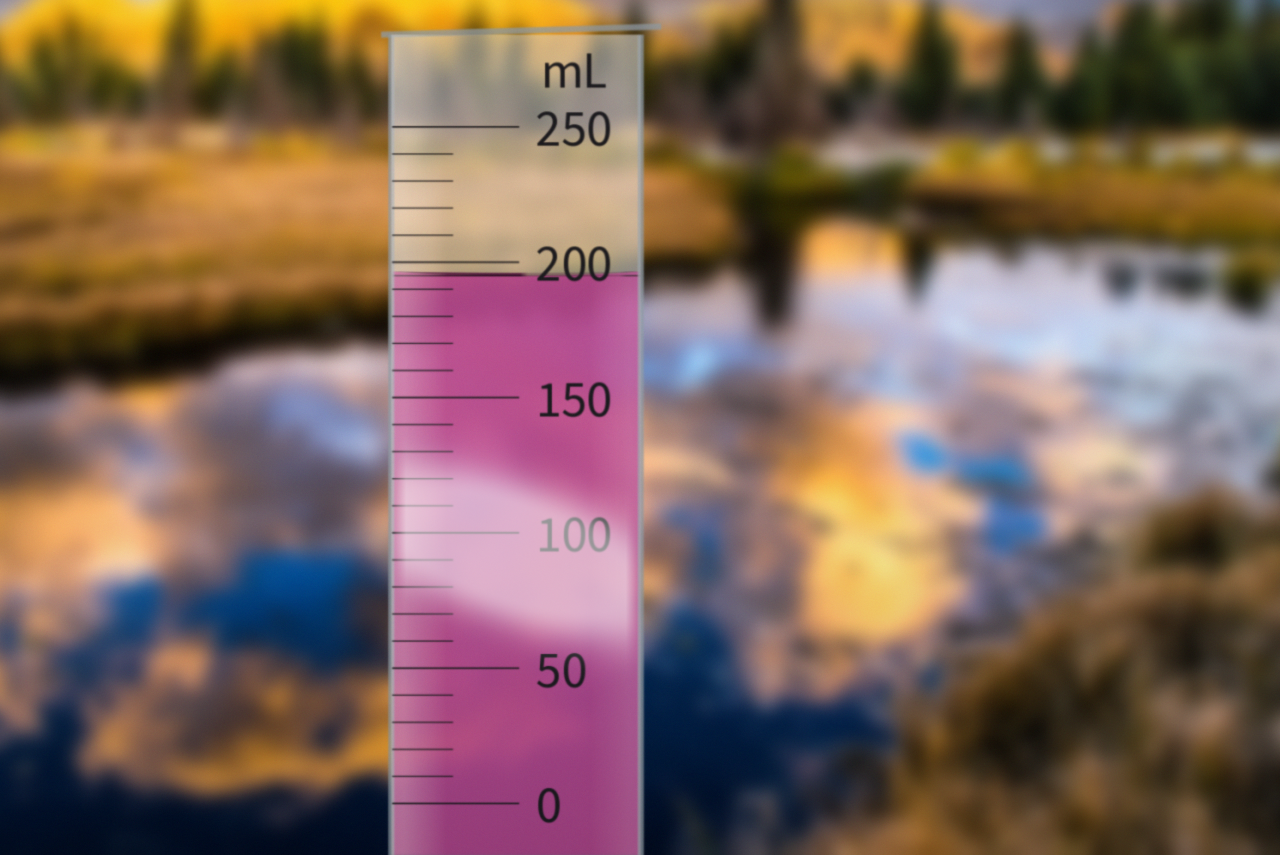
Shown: 195 mL
